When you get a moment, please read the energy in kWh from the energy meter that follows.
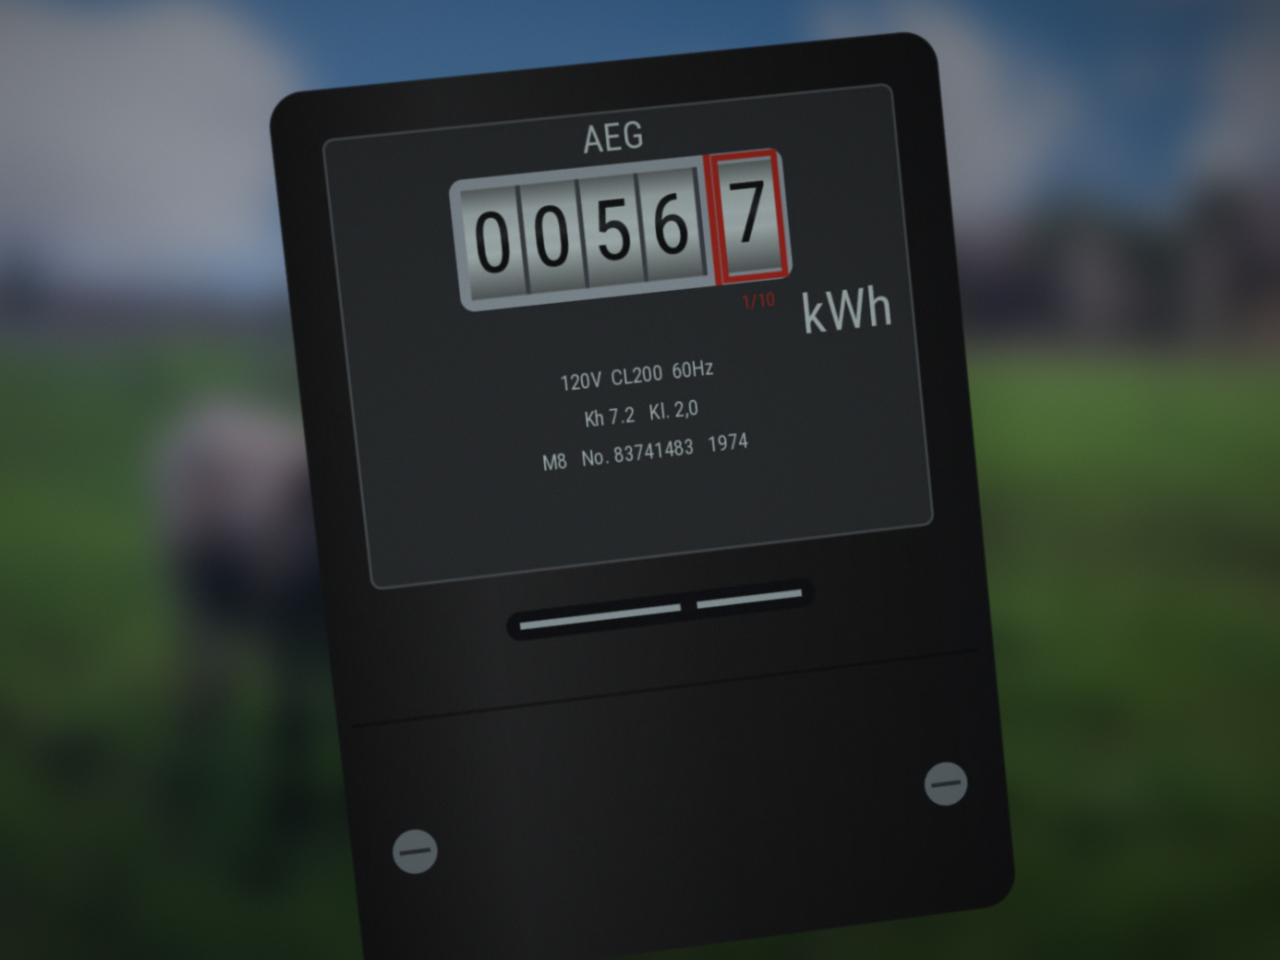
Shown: 56.7 kWh
